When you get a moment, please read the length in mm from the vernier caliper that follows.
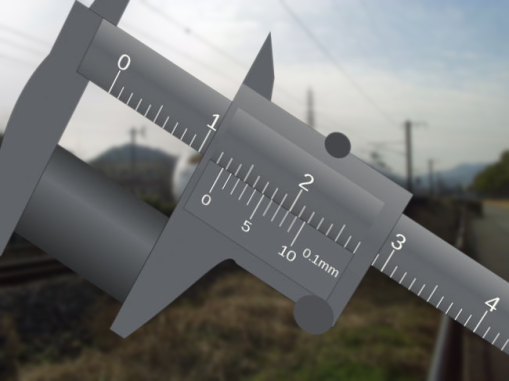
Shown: 12.7 mm
